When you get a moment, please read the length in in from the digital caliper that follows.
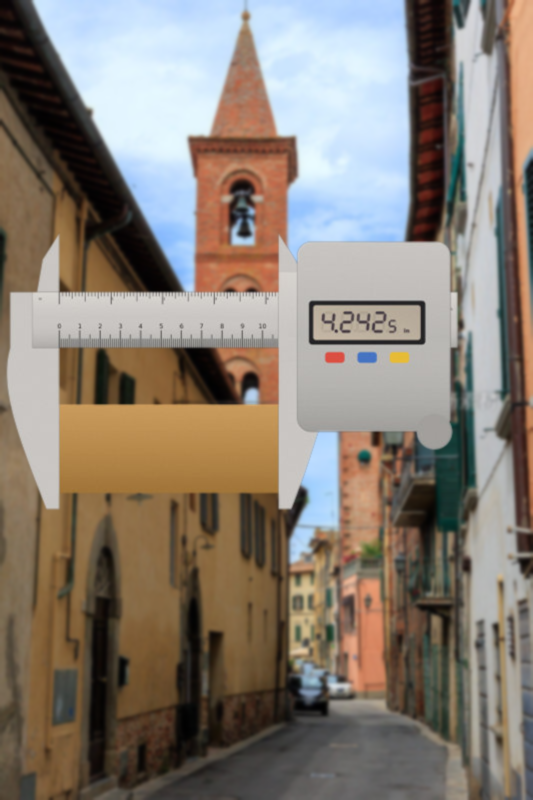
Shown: 4.2425 in
